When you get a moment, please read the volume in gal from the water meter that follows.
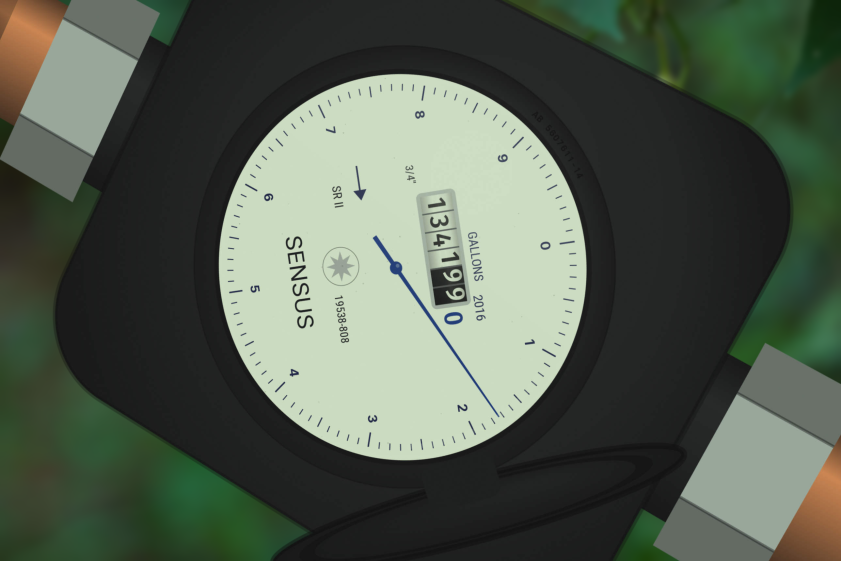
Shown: 1341991.7 gal
